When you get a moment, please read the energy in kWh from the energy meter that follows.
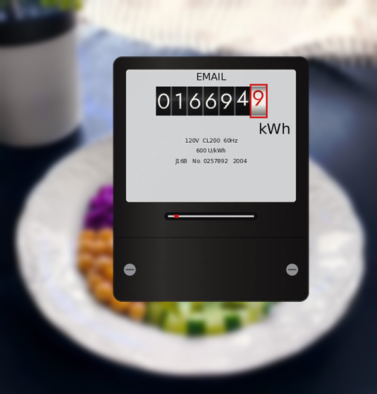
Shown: 16694.9 kWh
